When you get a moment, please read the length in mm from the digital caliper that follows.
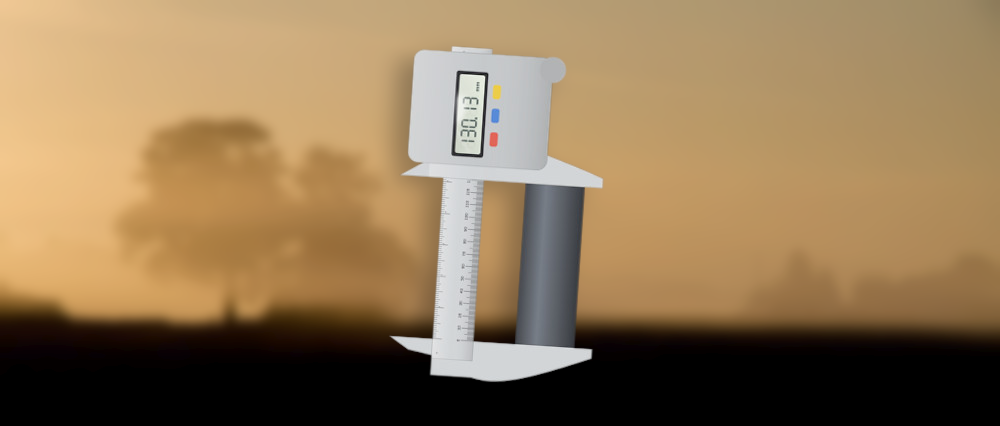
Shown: 130.13 mm
